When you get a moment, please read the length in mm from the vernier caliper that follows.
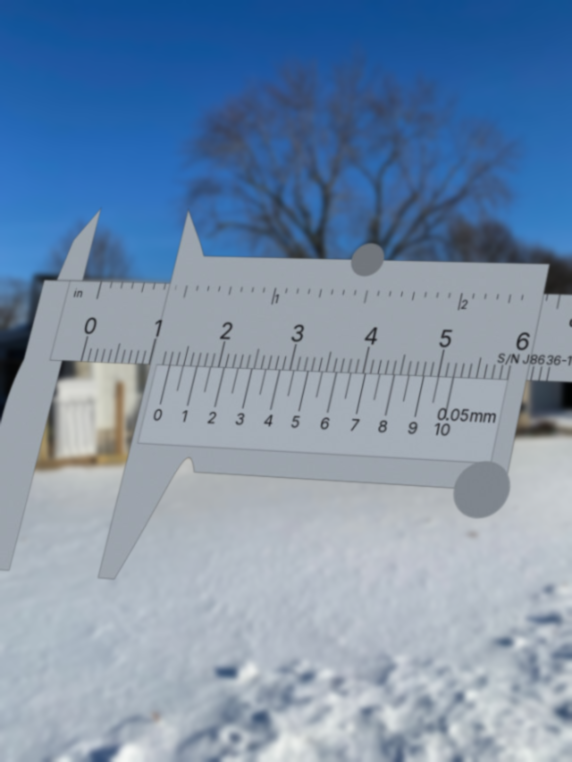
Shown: 13.0 mm
